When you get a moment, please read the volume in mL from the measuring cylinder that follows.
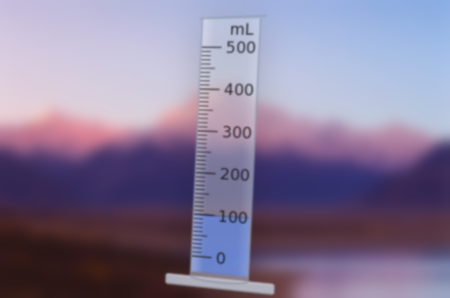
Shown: 100 mL
